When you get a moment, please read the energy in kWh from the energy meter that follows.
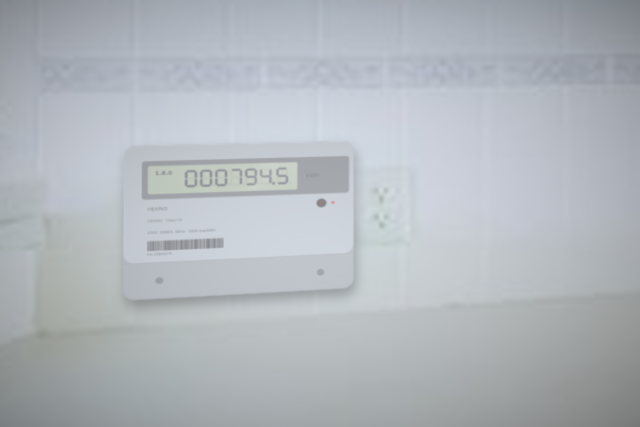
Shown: 794.5 kWh
